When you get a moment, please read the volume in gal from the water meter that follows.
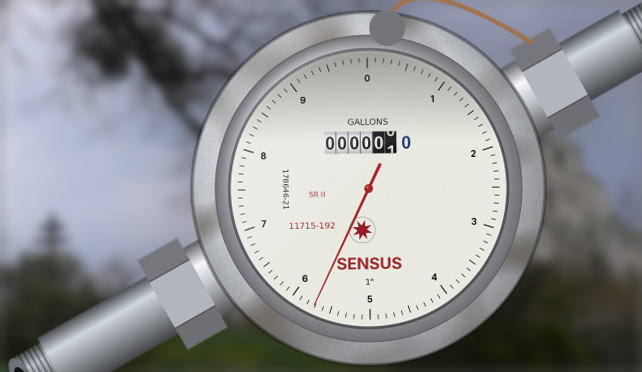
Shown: 5.7 gal
